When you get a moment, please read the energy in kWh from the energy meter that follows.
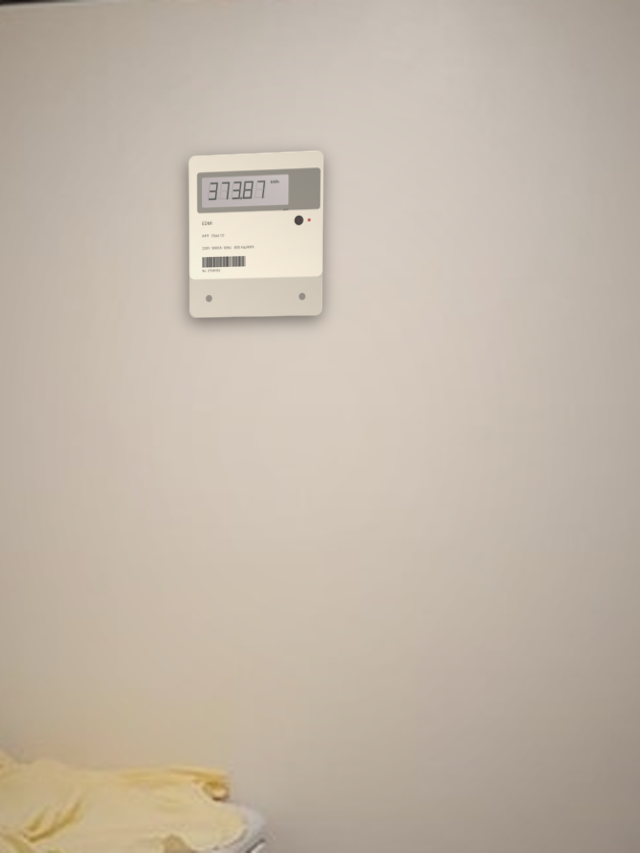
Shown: 373.87 kWh
